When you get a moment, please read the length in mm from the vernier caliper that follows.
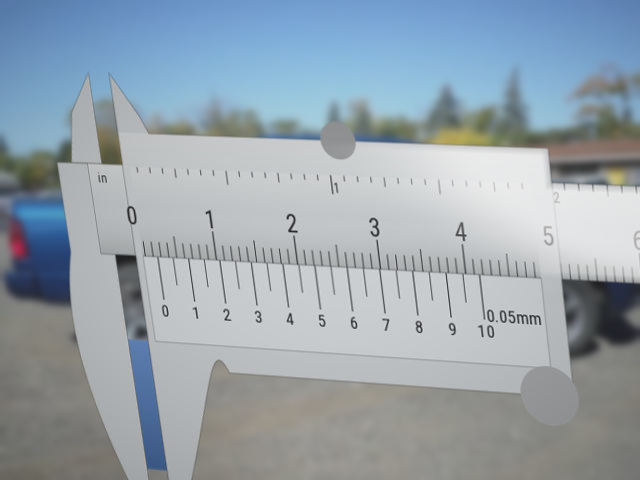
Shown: 2.6 mm
